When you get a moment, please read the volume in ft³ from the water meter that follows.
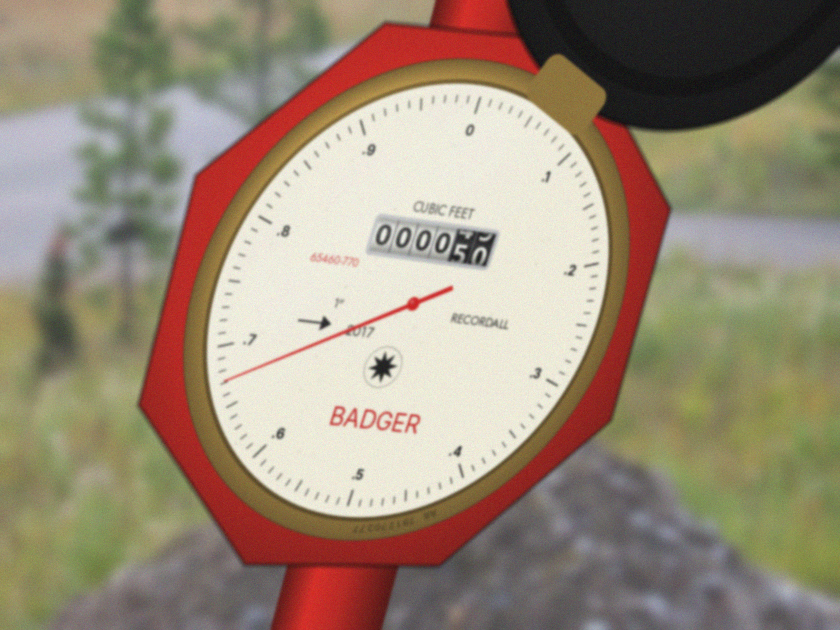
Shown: 49.67 ft³
